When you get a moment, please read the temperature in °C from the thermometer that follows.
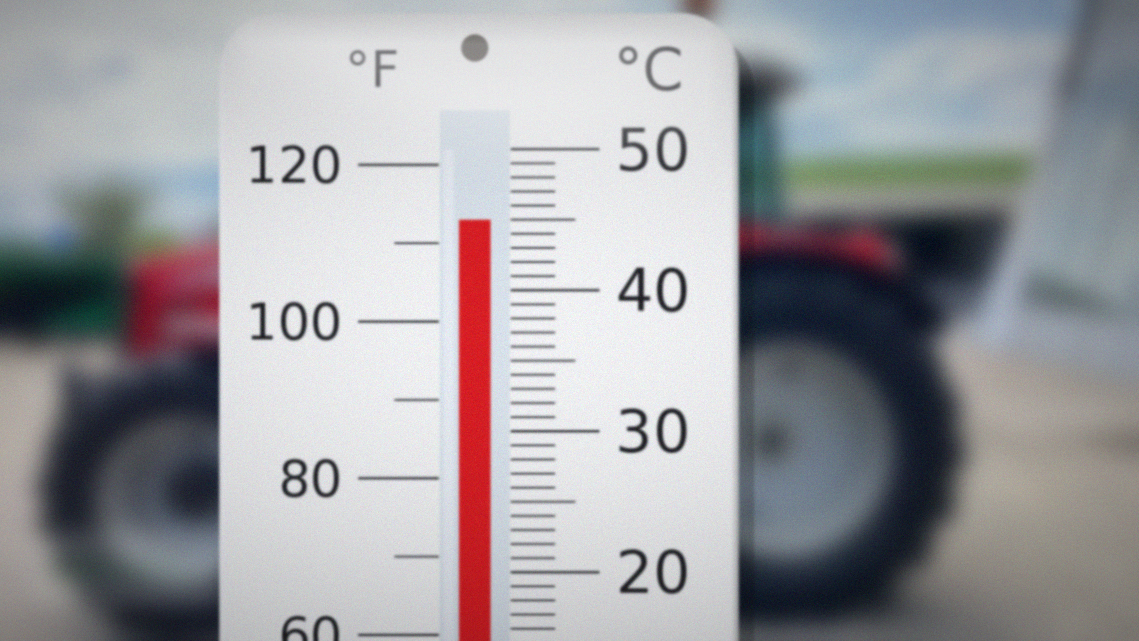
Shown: 45 °C
